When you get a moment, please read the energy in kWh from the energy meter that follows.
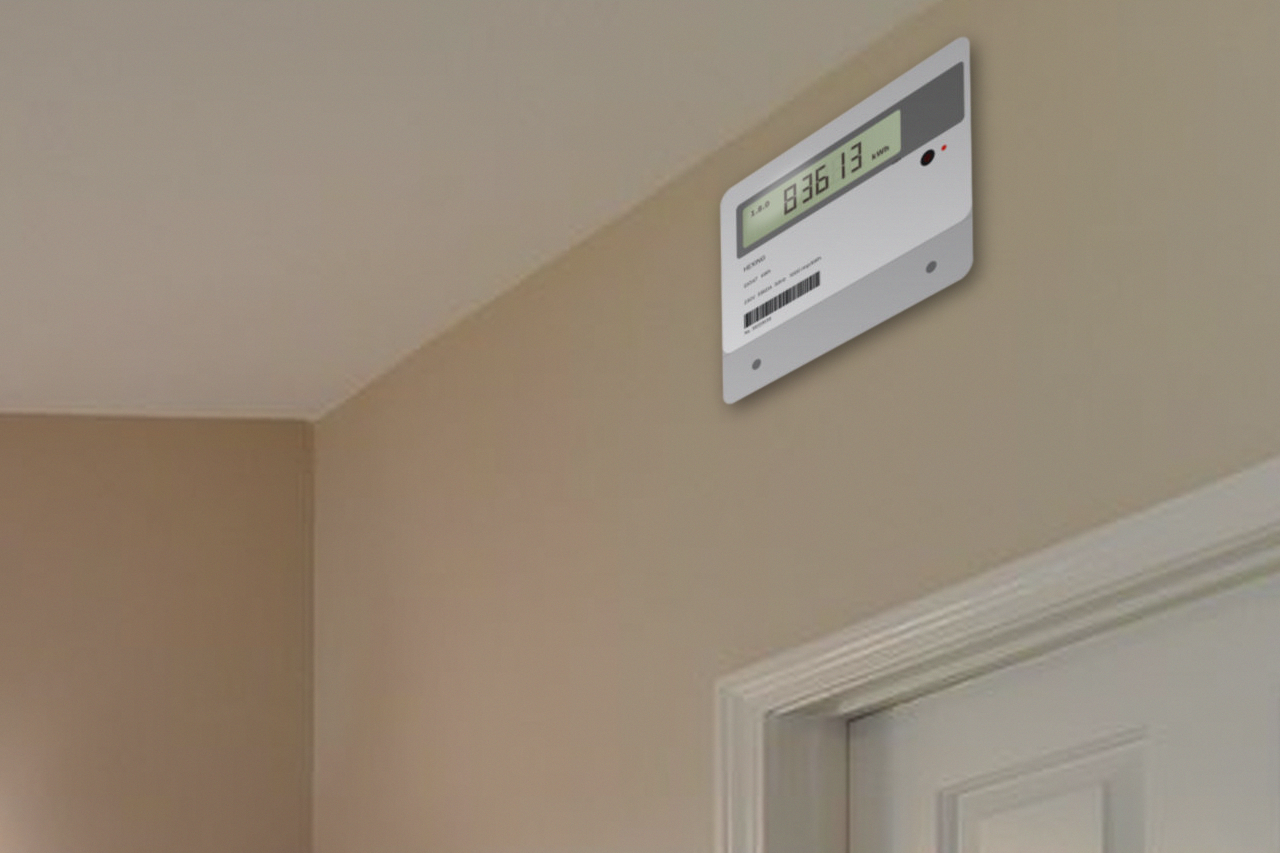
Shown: 83613 kWh
